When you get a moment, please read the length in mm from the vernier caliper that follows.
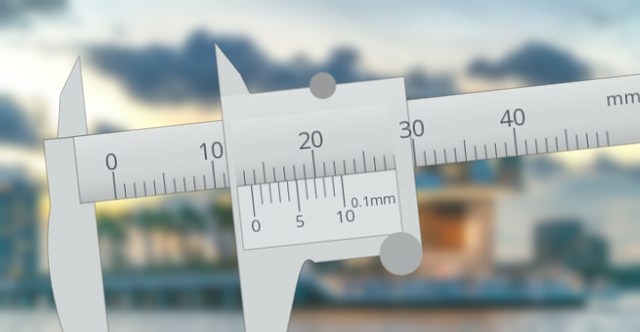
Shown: 13.6 mm
